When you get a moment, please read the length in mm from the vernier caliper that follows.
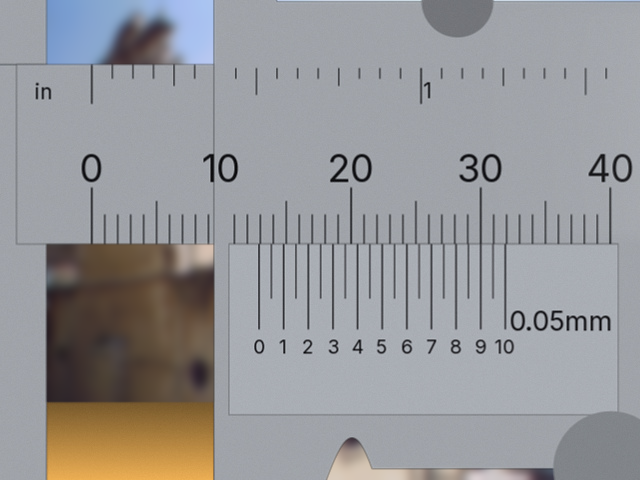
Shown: 12.9 mm
